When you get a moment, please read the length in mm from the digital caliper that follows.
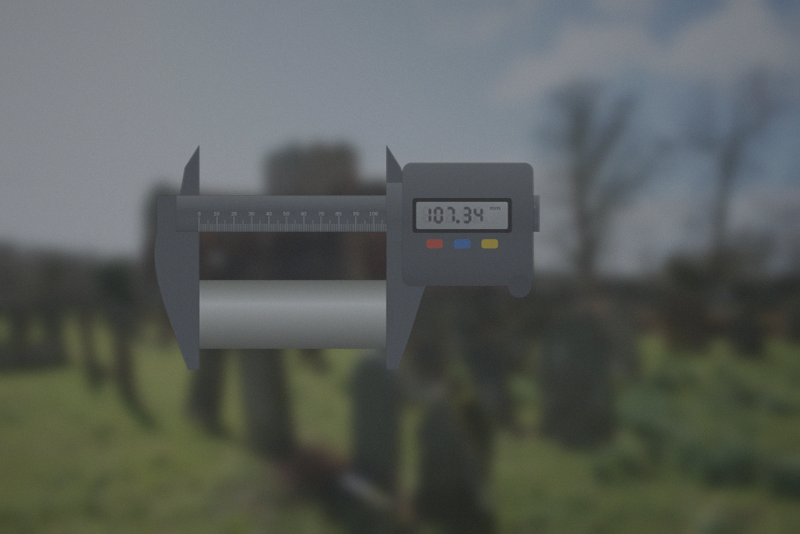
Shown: 107.34 mm
